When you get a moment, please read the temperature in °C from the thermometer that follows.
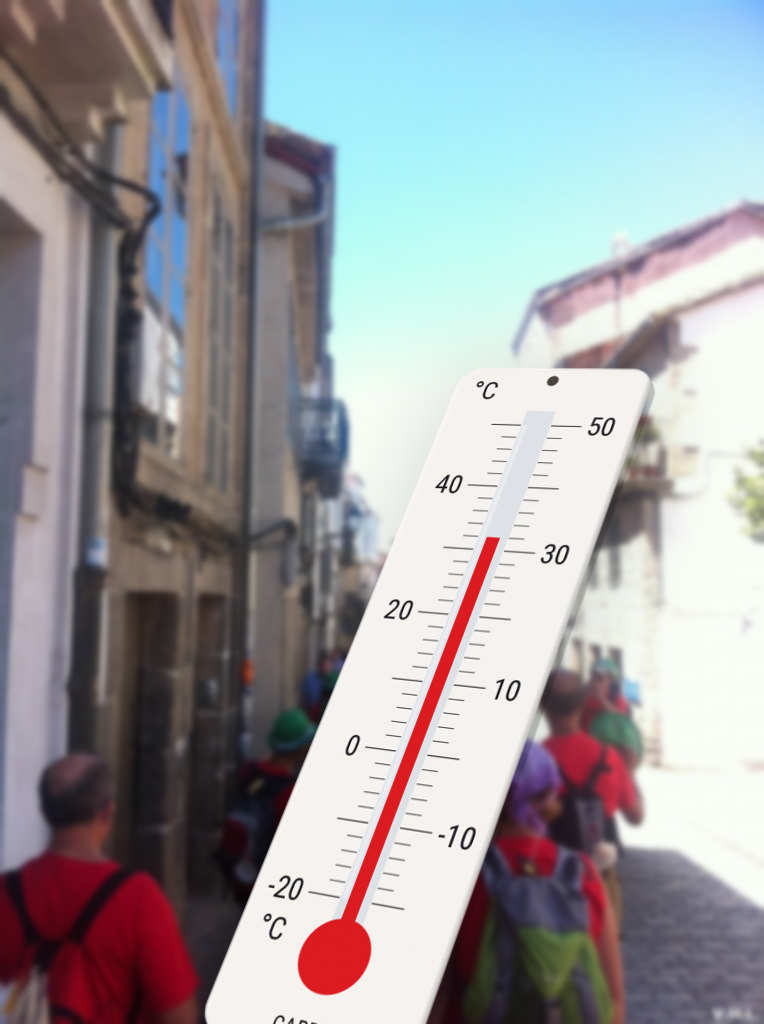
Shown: 32 °C
